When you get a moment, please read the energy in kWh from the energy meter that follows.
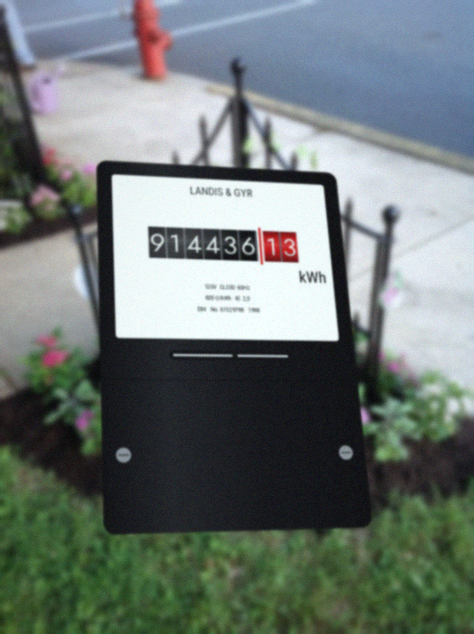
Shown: 914436.13 kWh
